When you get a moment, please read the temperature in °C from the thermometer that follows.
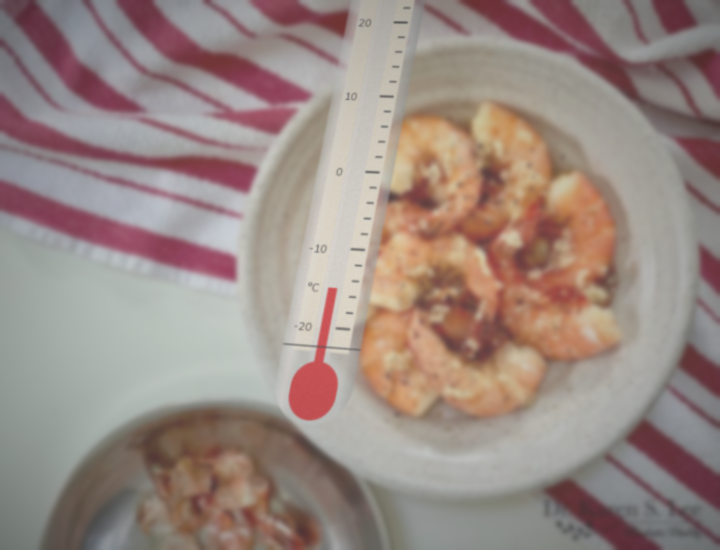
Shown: -15 °C
